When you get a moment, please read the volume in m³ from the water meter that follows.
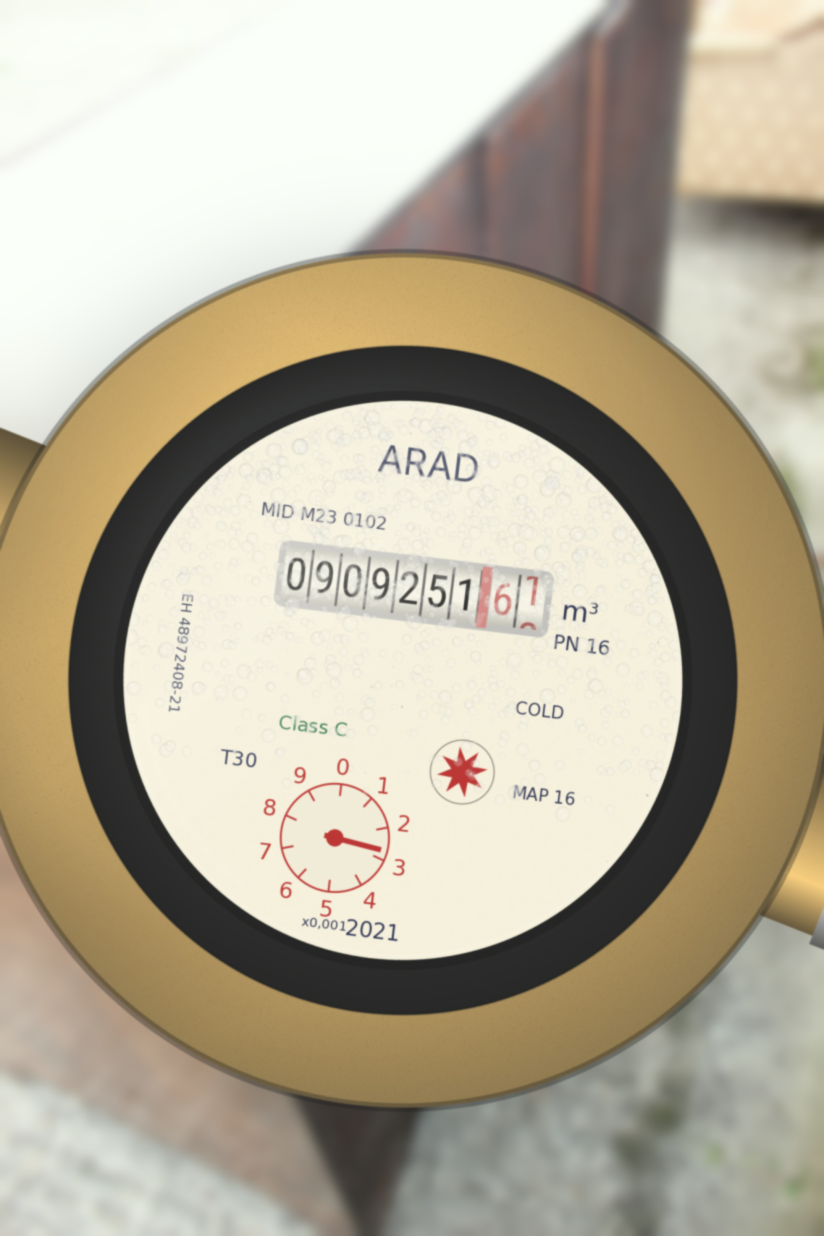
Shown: 909251.612 m³
